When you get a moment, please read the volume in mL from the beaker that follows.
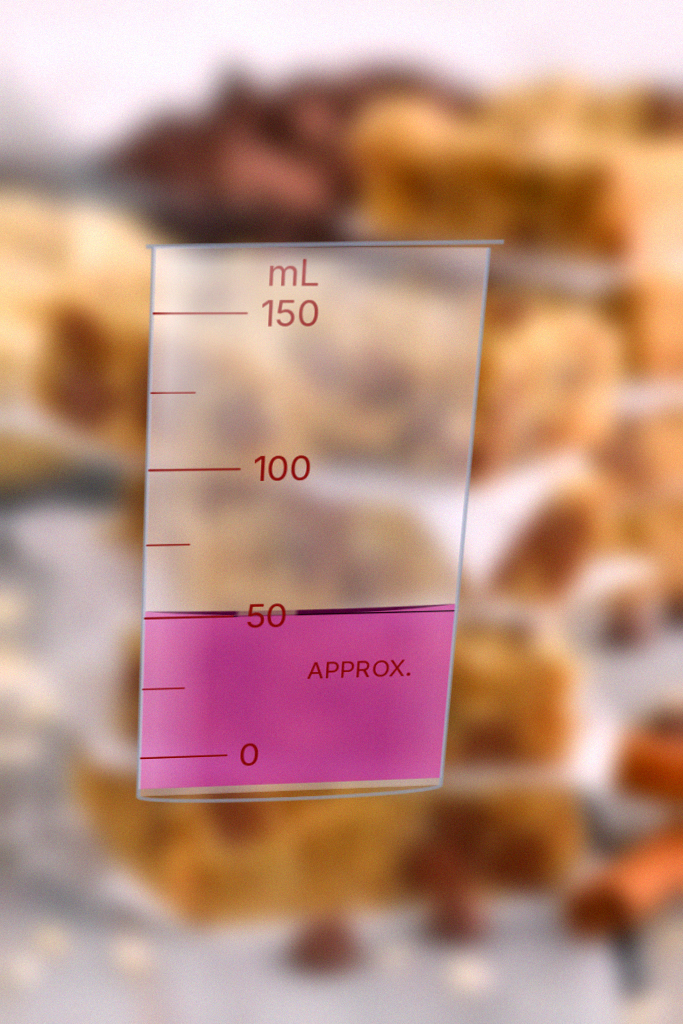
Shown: 50 mL
